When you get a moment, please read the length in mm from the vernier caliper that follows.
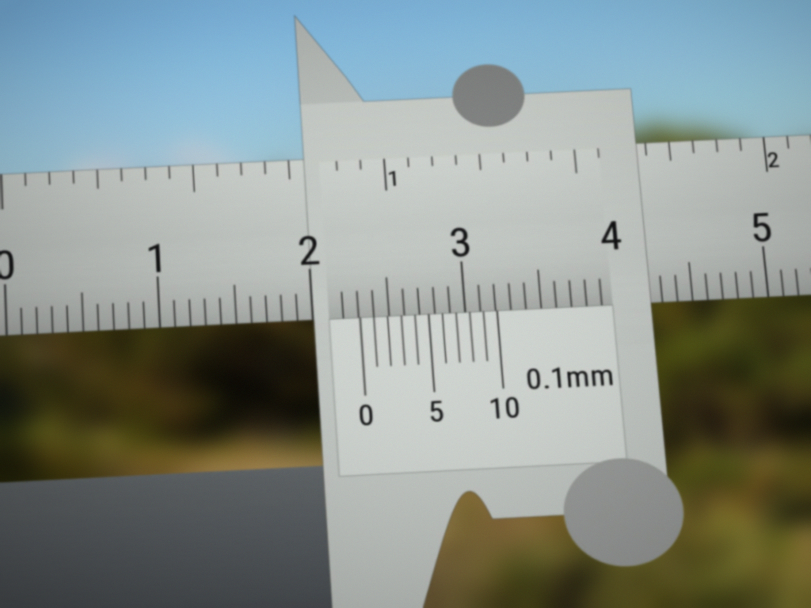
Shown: 23.1 mm
